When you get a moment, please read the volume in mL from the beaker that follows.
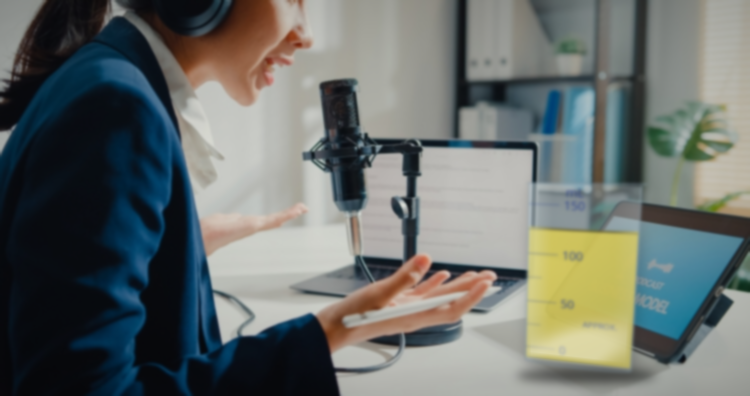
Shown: 125 mL
